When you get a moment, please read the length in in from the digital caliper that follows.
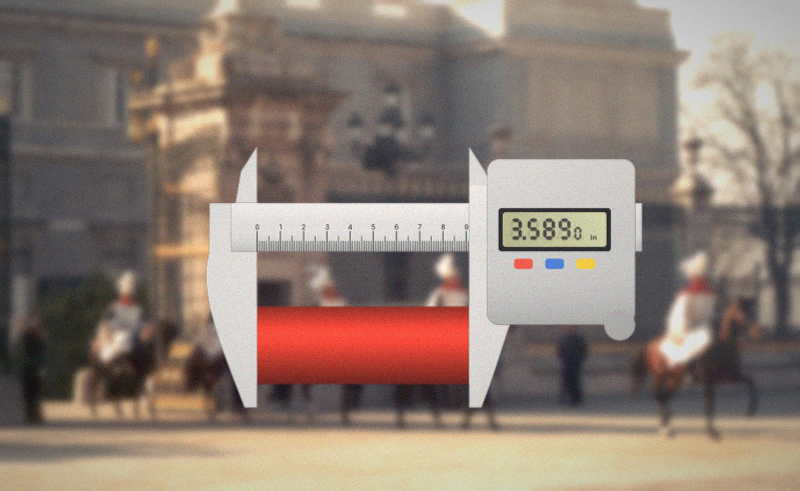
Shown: 3.5890 in
